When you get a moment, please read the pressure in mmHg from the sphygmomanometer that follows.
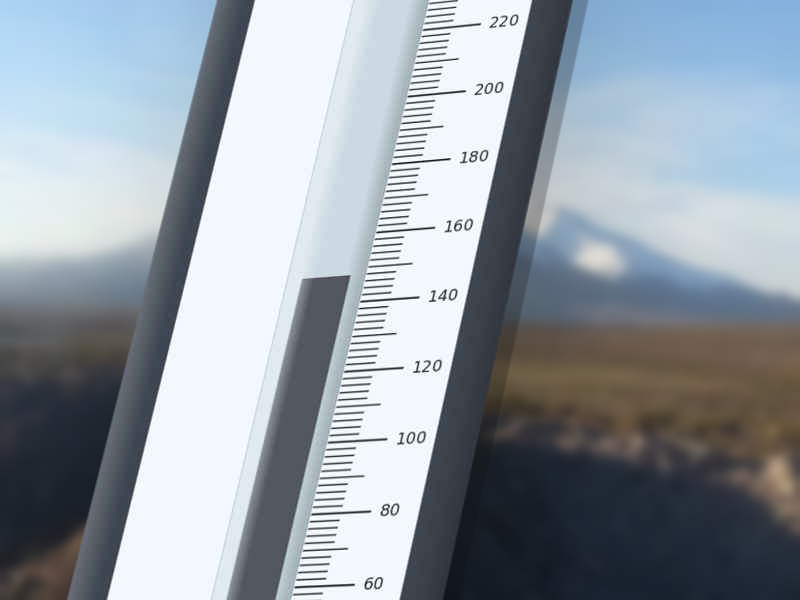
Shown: 148 mmHg
